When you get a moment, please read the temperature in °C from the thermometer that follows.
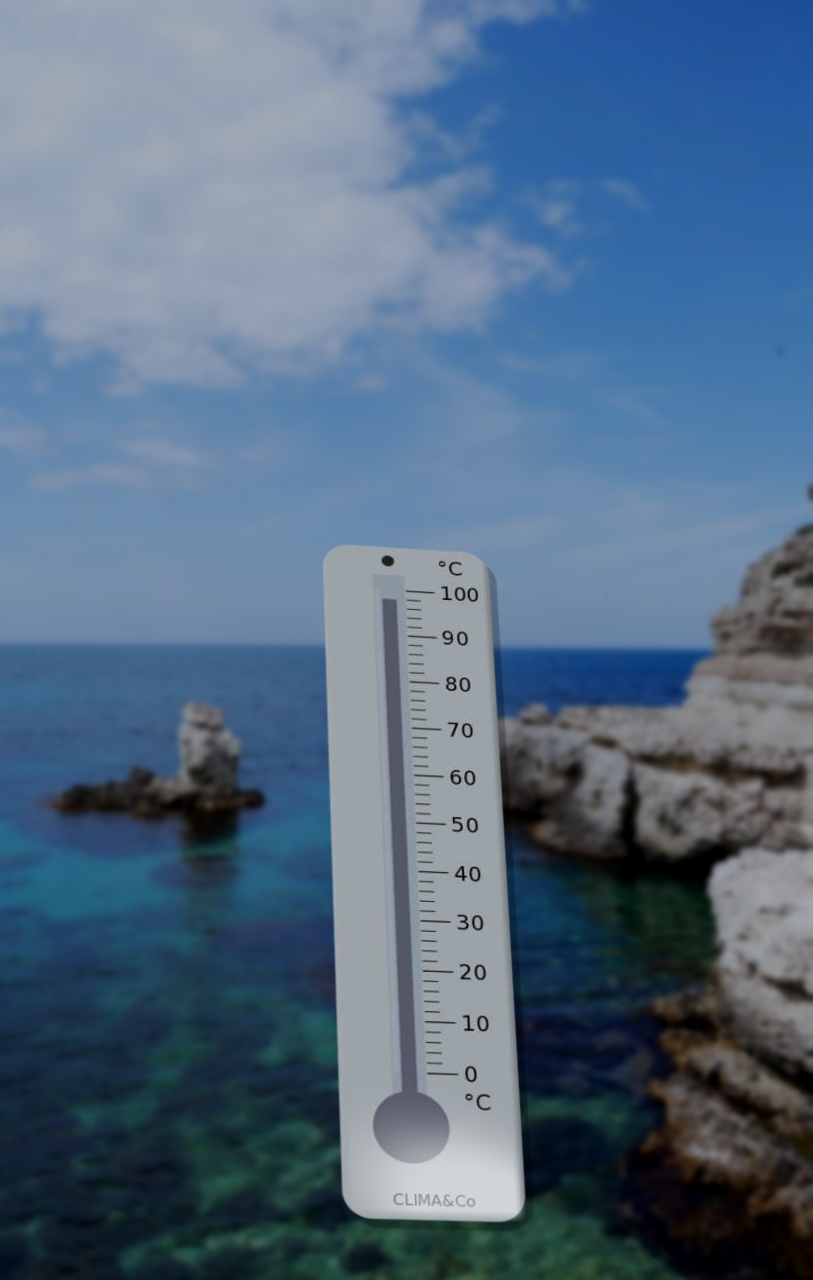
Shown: 98 °C
